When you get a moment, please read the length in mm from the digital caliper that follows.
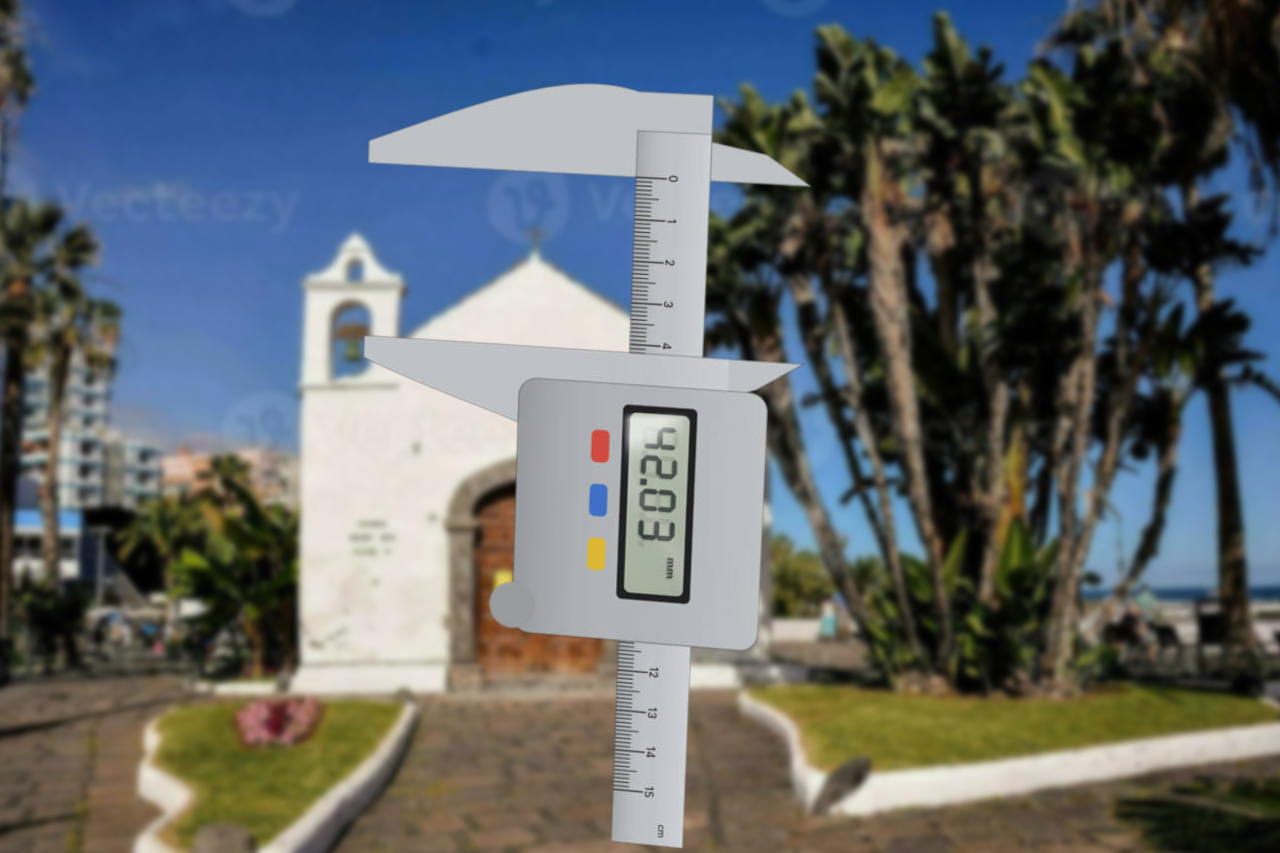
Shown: 42.03 mm
